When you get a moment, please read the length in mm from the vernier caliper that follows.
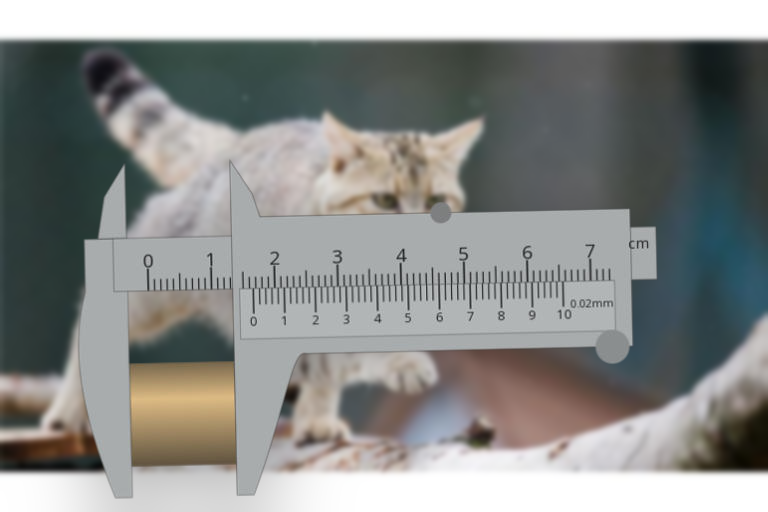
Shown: 16.6 mm
